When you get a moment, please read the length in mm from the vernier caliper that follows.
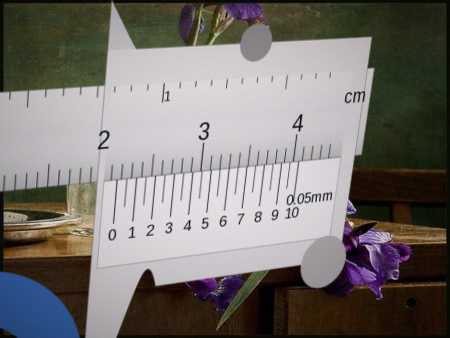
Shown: 21.6 mm
